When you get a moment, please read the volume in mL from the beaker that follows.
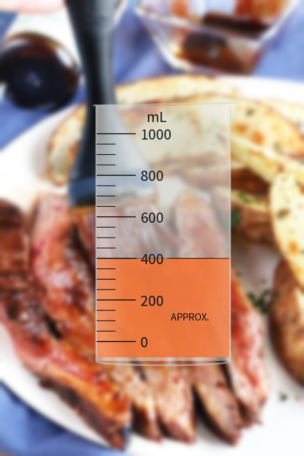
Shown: 400 mL
